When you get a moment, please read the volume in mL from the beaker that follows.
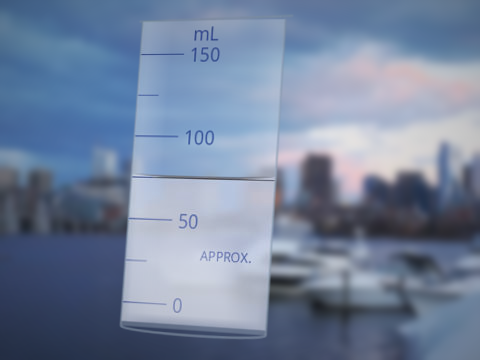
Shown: 75 mL
